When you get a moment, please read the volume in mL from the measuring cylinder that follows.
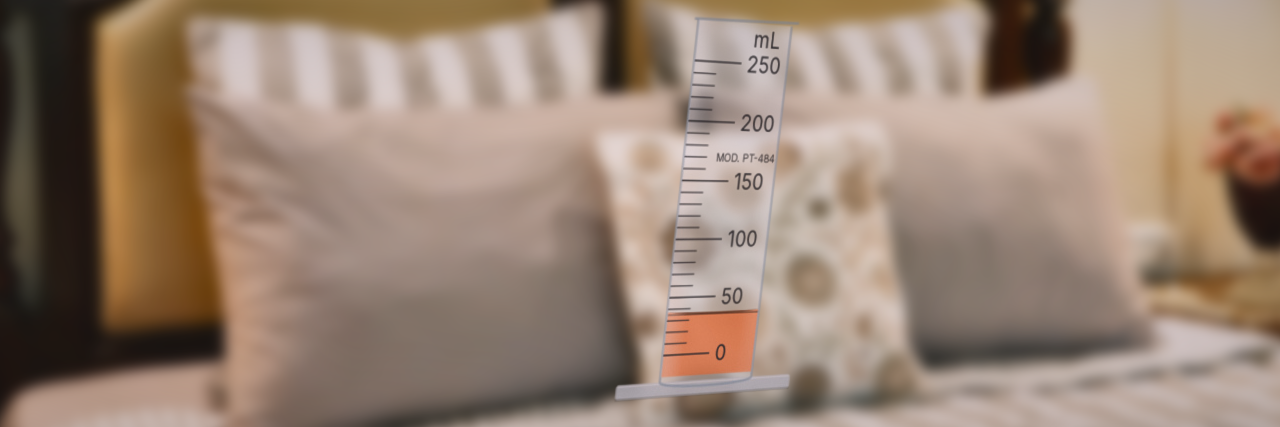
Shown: 35 mL
